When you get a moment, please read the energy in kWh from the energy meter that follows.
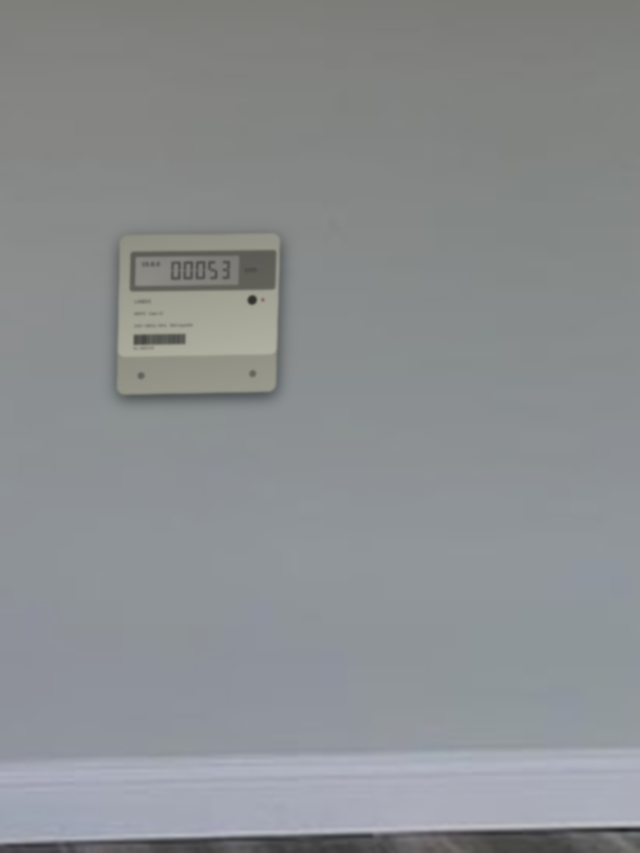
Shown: 53 kWh
